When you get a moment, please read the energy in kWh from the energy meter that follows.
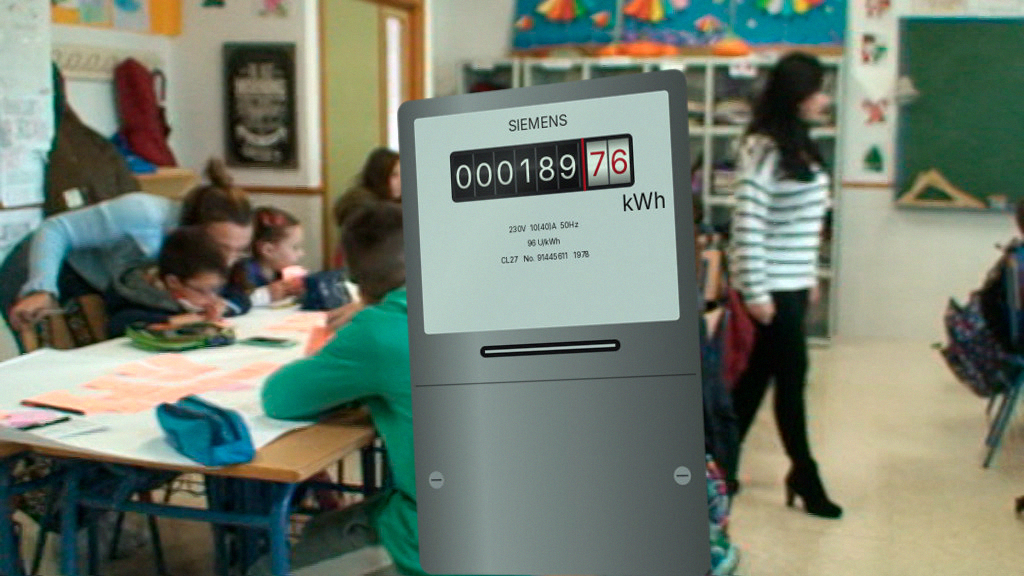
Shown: 189.76 kWh
